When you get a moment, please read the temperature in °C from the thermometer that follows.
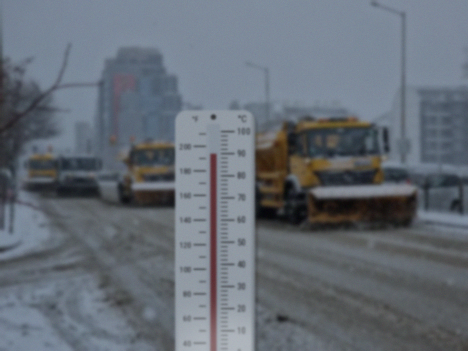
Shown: 90 °C
